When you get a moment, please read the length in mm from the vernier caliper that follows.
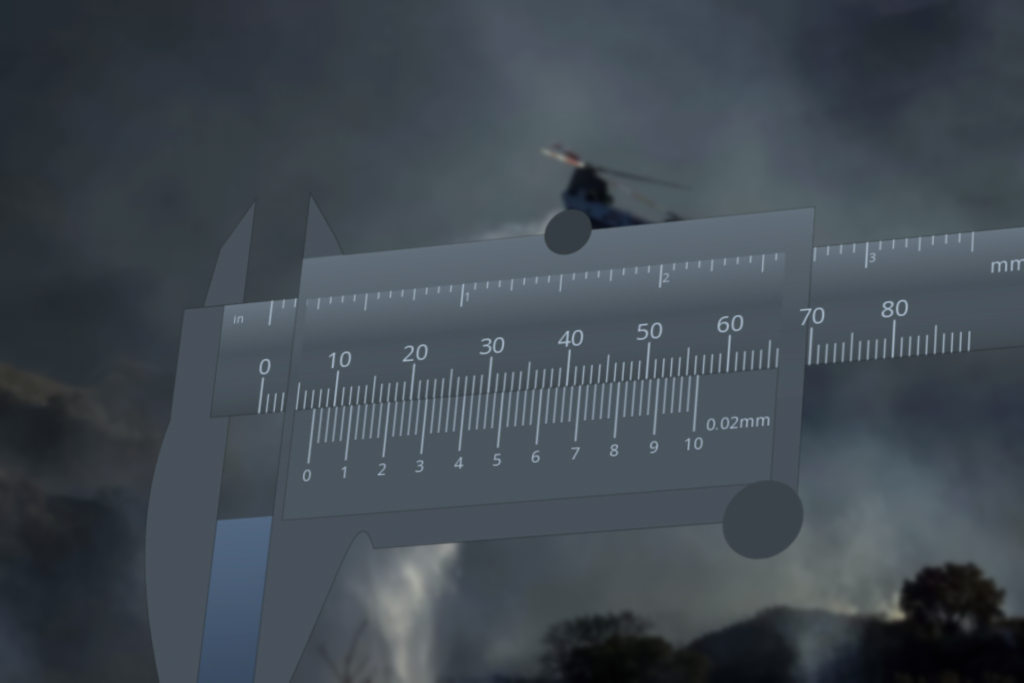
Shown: 7.4 mm
